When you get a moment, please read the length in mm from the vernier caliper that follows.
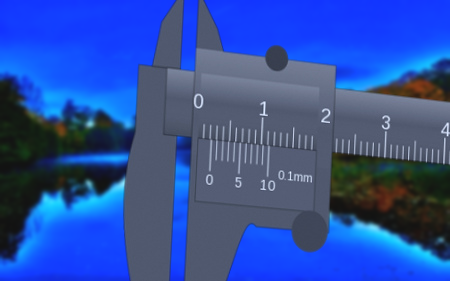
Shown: 2.2 mm
